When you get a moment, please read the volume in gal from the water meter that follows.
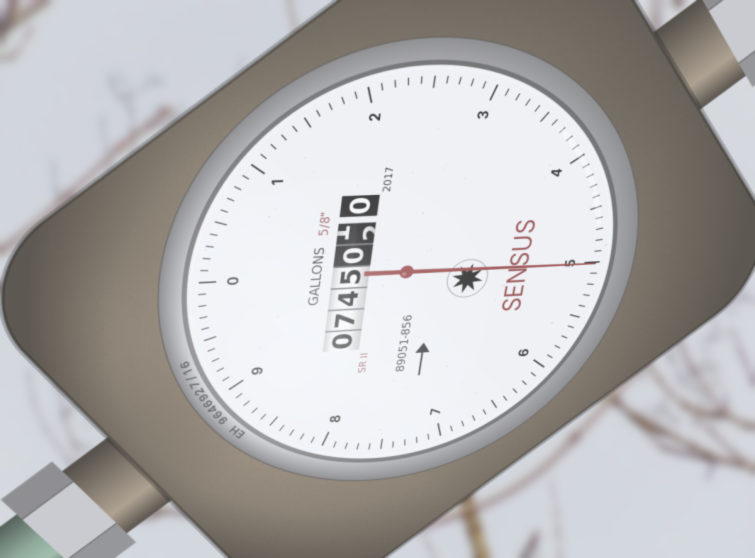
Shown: 745015.0 gal
